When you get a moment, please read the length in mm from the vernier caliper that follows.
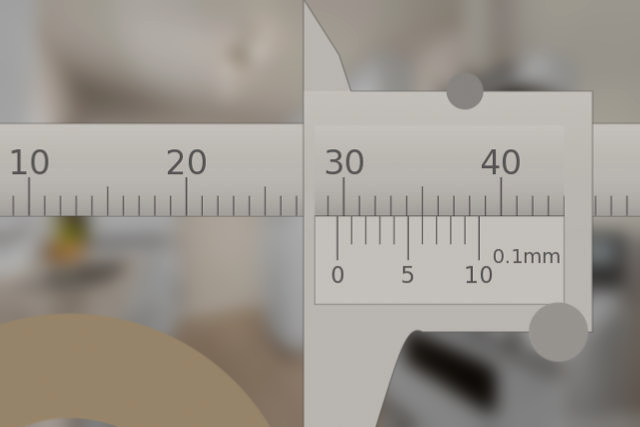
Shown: 29.6 mm
